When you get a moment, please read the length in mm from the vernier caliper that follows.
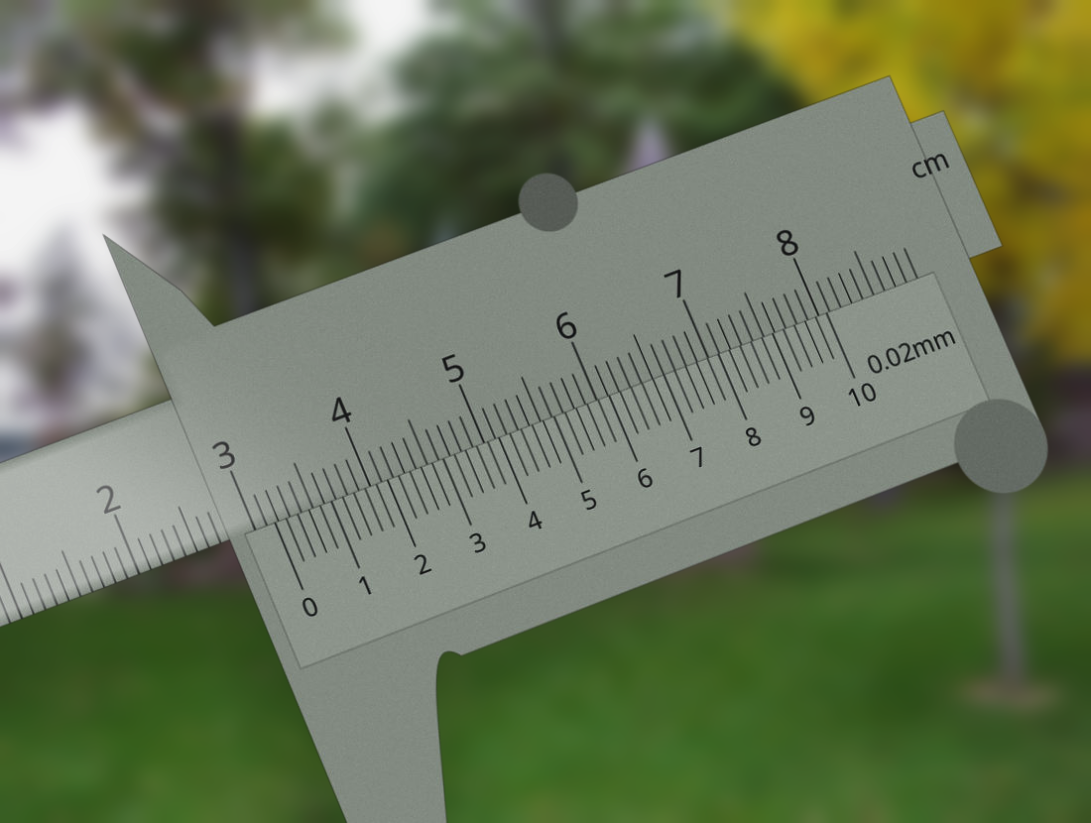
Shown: 31.7 mm
